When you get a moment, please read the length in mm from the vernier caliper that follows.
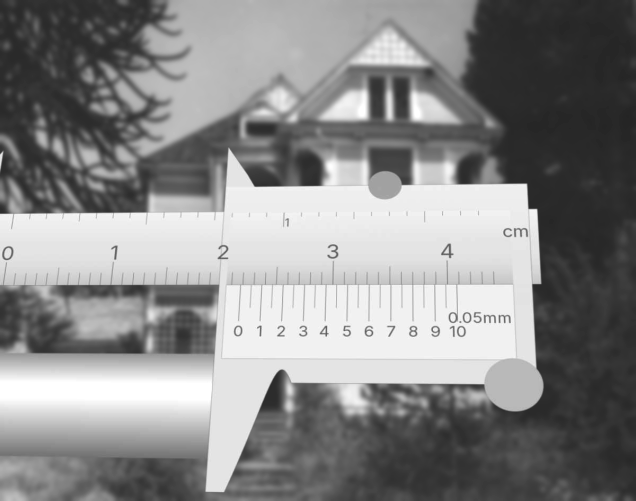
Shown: 21.8 mm
